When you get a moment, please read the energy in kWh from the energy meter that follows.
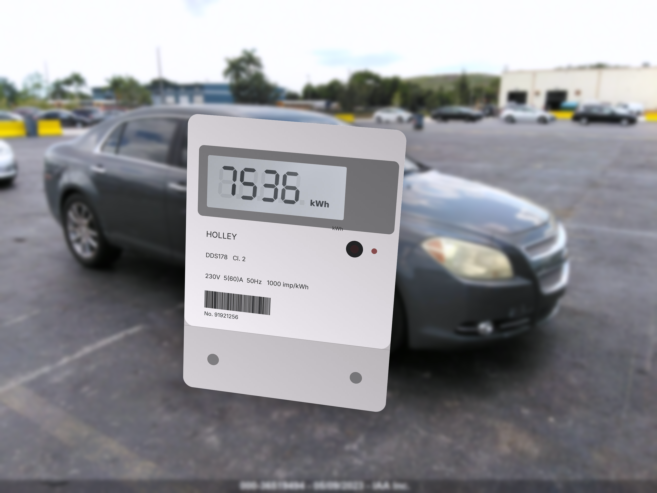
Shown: 7536 kWh
